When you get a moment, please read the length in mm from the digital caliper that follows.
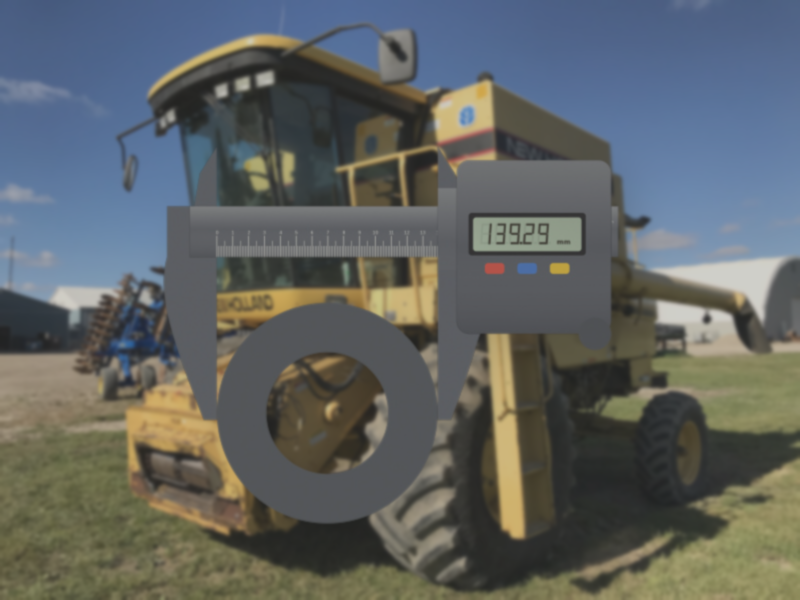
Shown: 139.29 mm
